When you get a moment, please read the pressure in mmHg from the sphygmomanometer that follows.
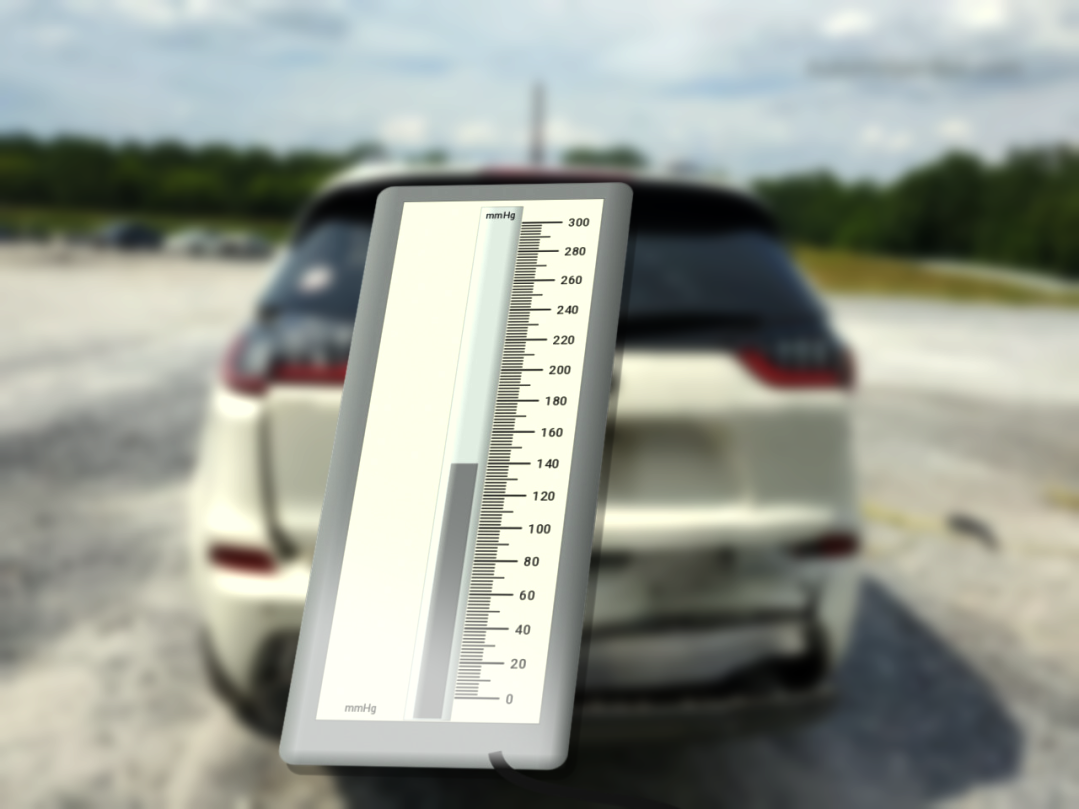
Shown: 140 mmHg
